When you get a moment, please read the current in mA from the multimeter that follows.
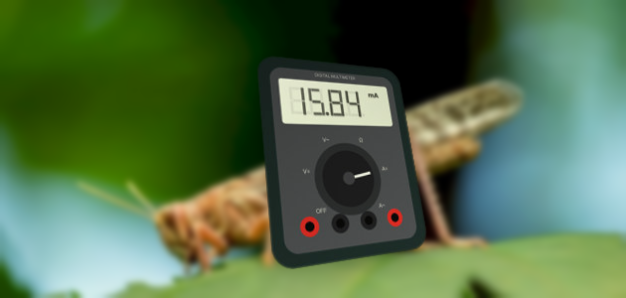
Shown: 15.84 mA
